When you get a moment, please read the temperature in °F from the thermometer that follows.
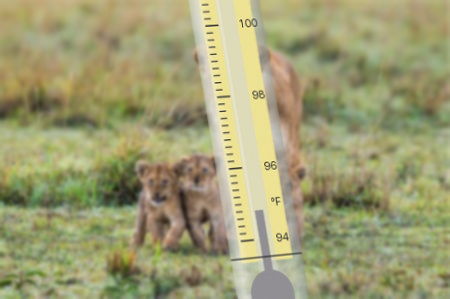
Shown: 94.8 °F
